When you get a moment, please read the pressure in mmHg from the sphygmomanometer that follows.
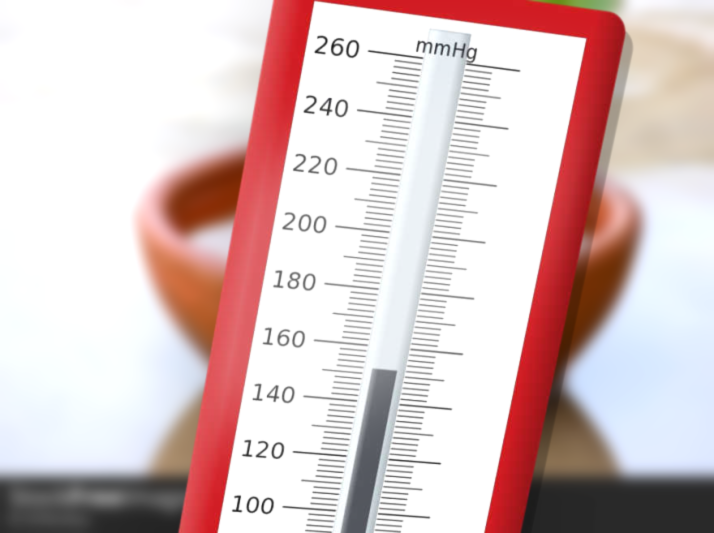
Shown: 152 mmHg
